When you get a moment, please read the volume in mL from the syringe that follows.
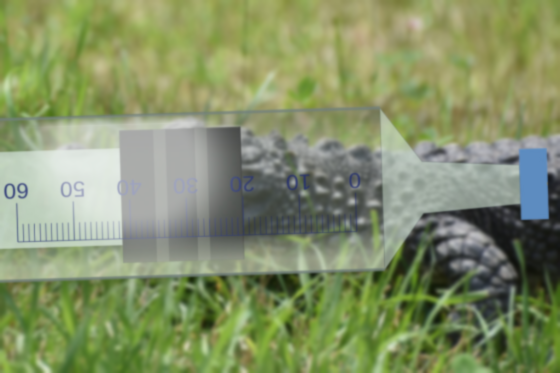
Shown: 20 mL
